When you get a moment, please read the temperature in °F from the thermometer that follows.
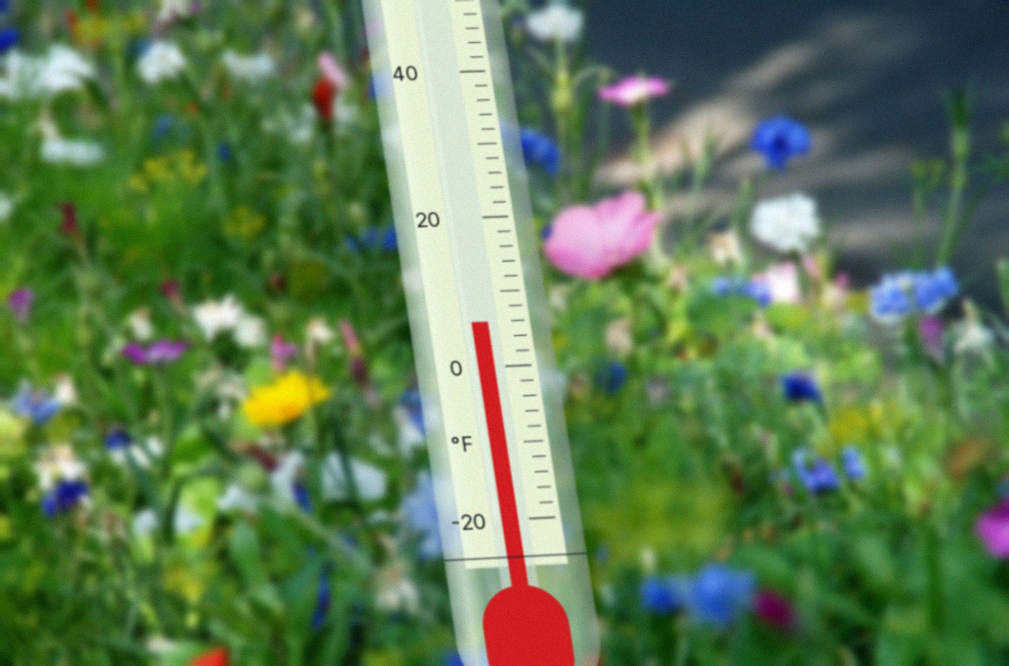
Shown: 6 °F
